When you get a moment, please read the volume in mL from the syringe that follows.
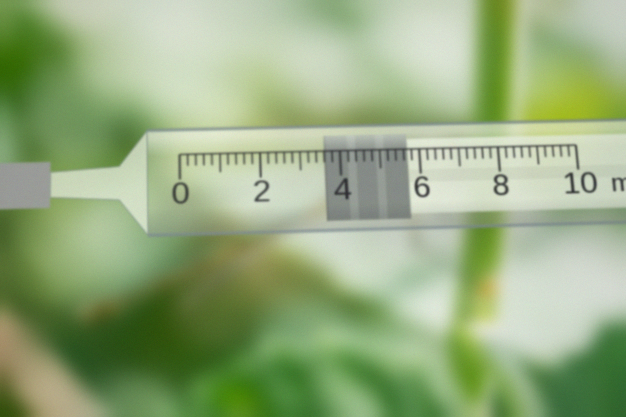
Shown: 3.6 mL
